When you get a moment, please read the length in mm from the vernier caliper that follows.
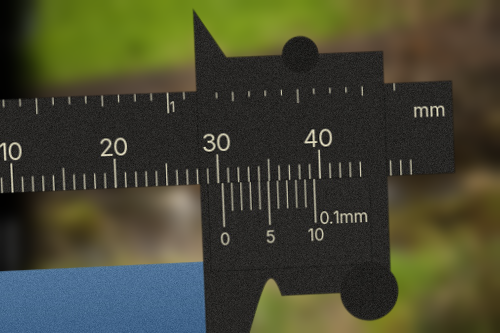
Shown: 30.4 mm
